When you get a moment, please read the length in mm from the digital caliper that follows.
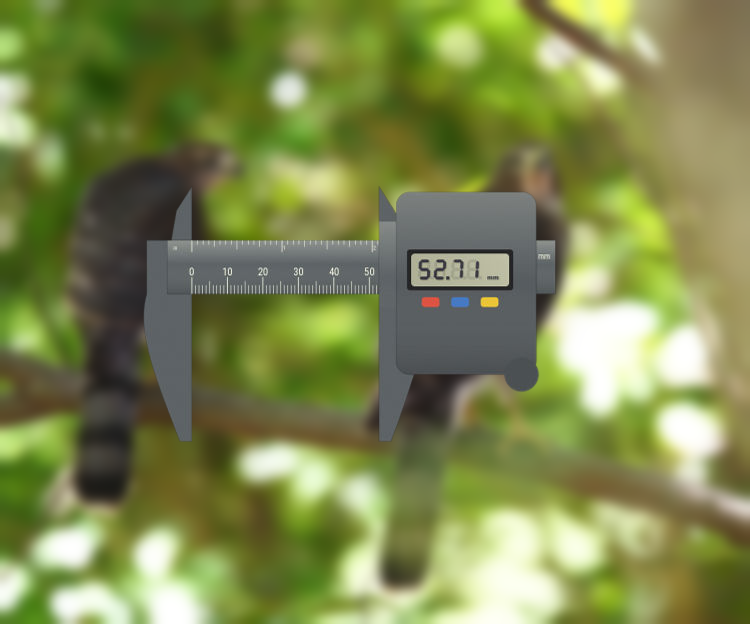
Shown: 52.71 mm
